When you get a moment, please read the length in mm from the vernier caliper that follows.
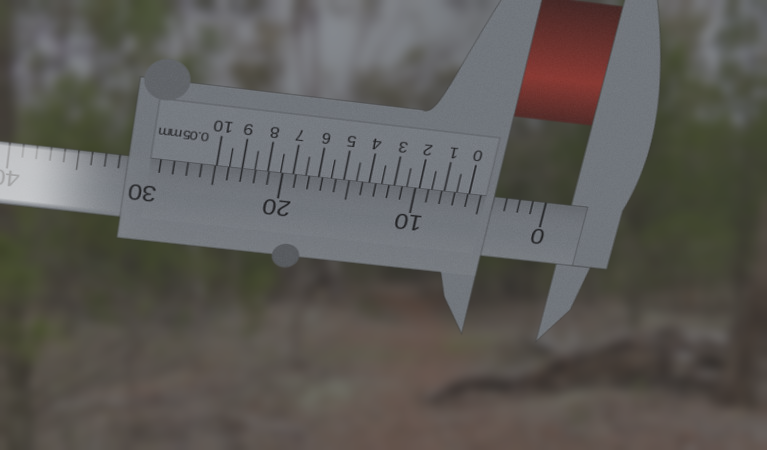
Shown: 5.9 mm
